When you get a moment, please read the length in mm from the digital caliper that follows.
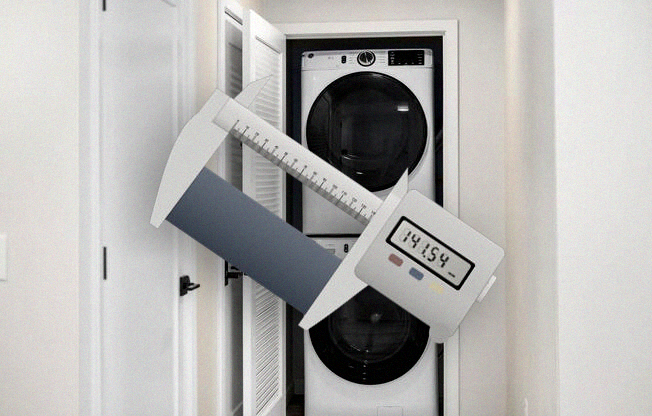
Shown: 141.54 mm
